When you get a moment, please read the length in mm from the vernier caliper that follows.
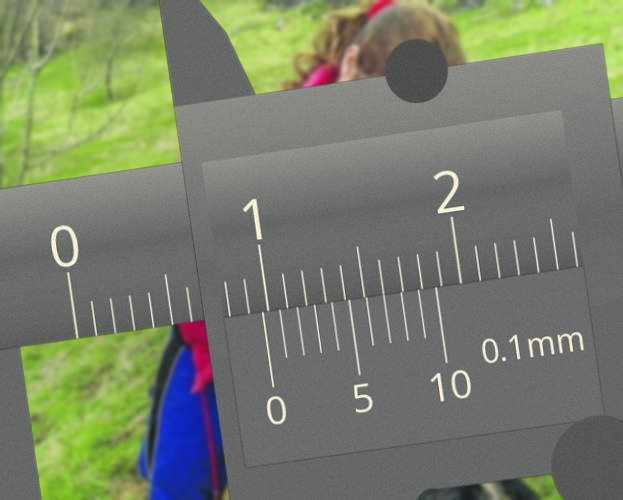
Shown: 9.7 mm
